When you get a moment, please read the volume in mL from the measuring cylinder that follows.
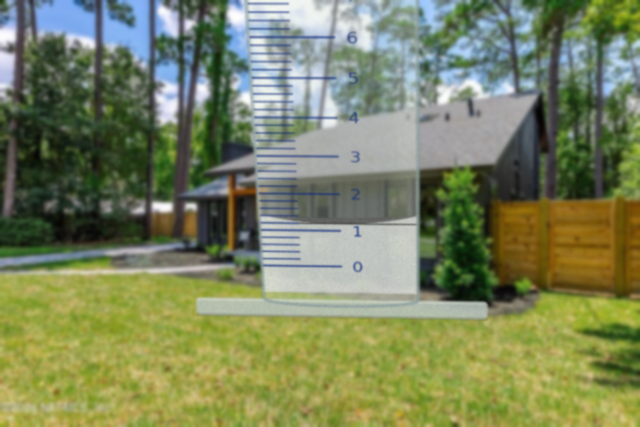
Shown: 1.2 mL
